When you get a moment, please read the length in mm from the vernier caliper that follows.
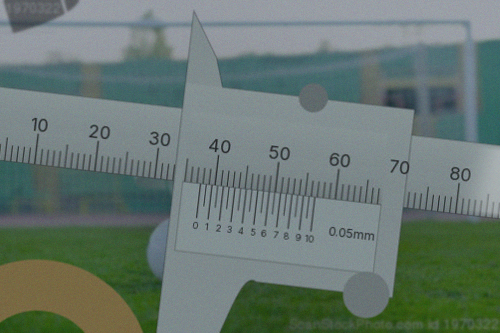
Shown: 37.6 mm
